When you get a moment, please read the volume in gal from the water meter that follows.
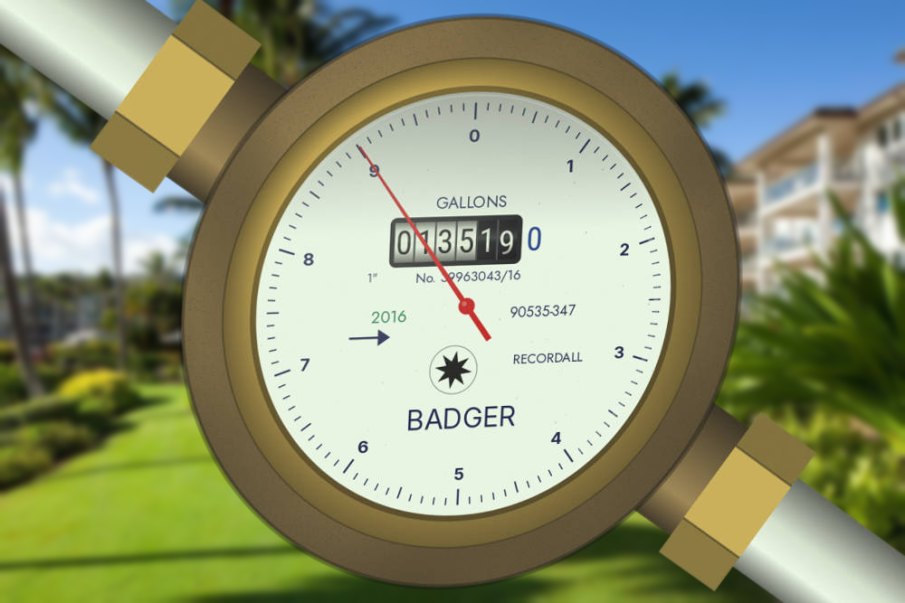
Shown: 135189.0 gal
